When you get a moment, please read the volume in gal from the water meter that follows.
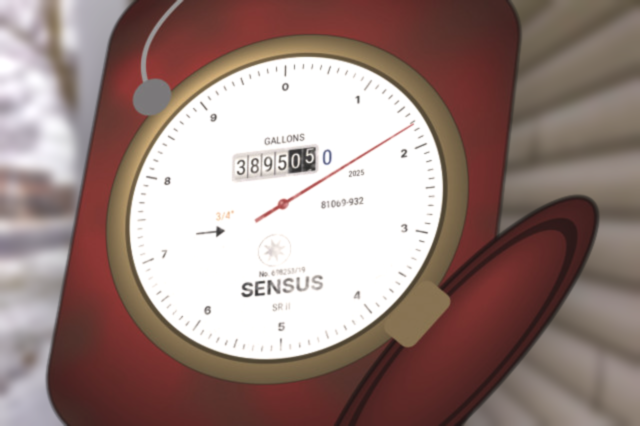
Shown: 3895051.7 gal
